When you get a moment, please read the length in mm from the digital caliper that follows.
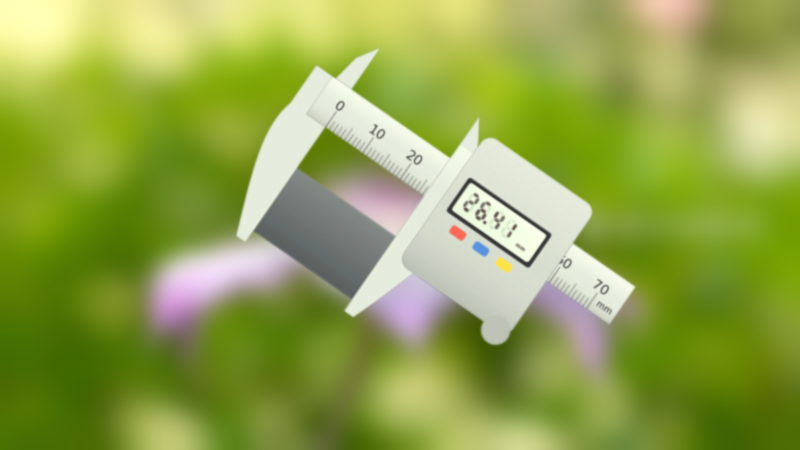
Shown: 26.41 mm
